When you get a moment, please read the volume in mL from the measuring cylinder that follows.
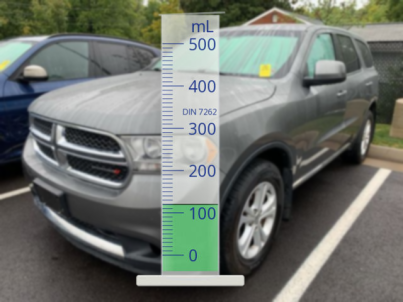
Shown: 120 mL
